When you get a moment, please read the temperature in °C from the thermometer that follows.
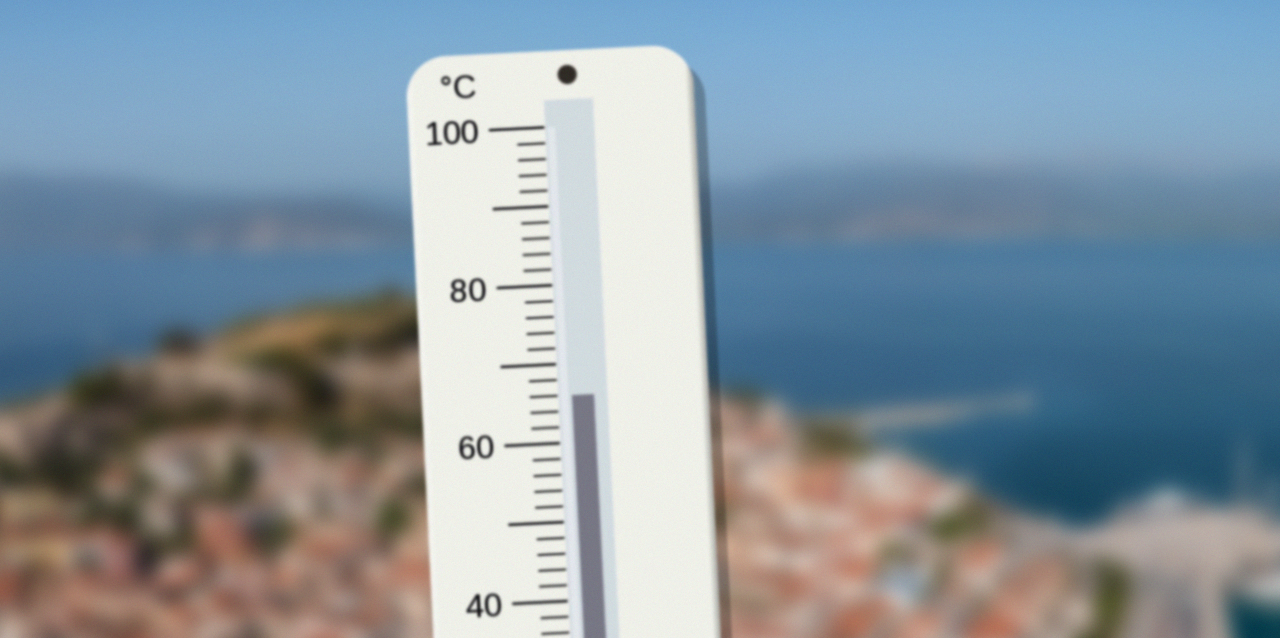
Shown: 66 °C
